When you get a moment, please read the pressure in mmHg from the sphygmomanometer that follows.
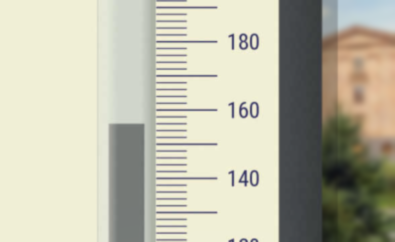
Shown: 156 mmHg
